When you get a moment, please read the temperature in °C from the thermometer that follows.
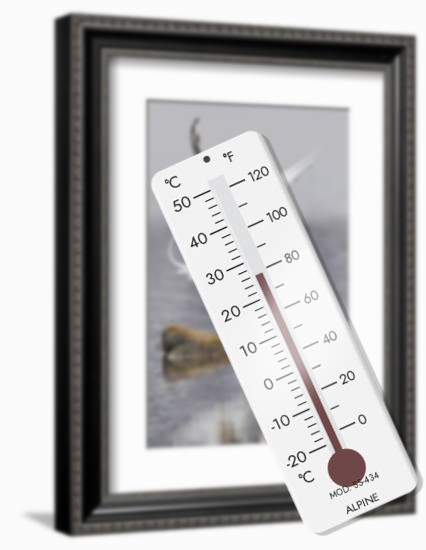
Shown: 26 °C
